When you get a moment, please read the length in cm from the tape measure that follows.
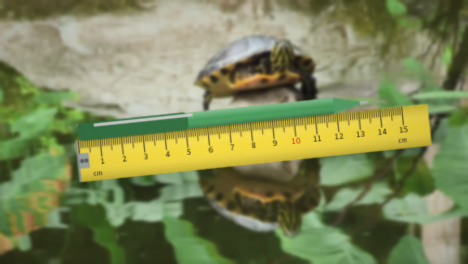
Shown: 13.5 cm
